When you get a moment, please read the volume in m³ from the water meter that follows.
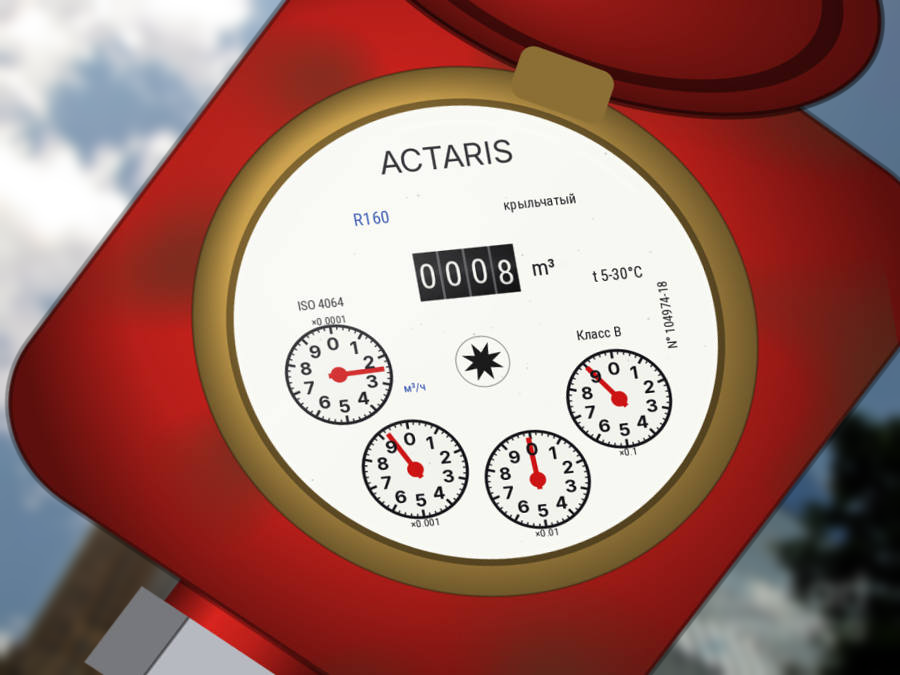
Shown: 7.8992 m³
